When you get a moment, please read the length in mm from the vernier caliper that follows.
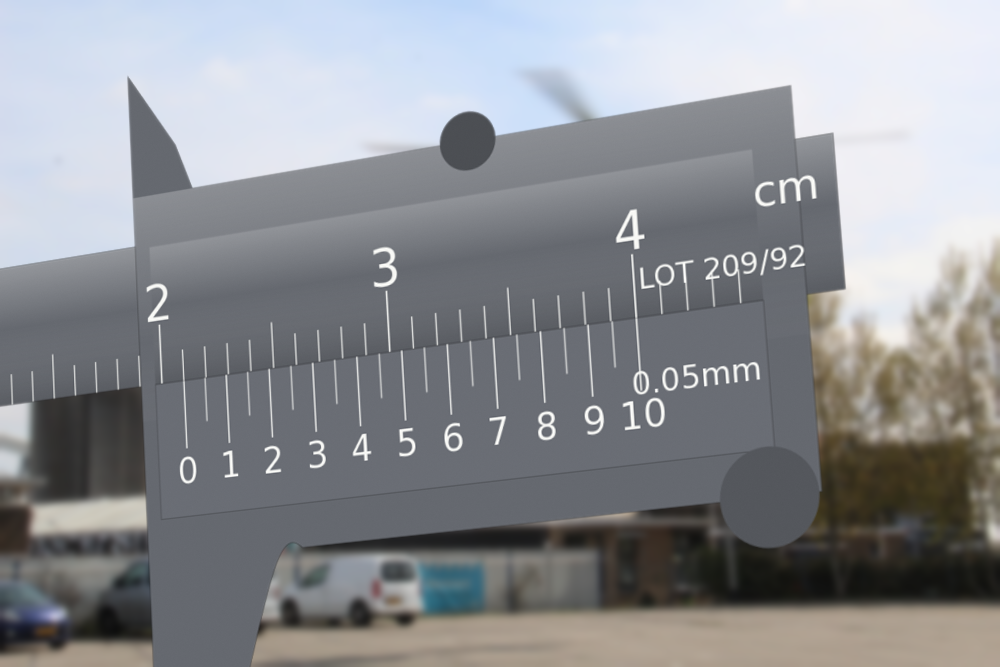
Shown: 21.0 mm
